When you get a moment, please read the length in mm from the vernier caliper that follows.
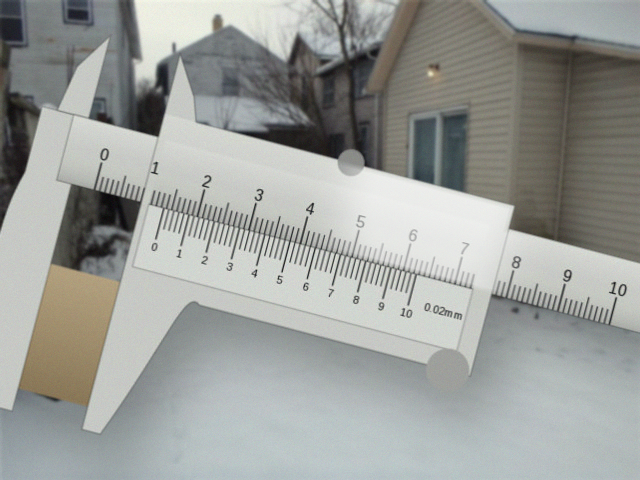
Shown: 13.5 mm
